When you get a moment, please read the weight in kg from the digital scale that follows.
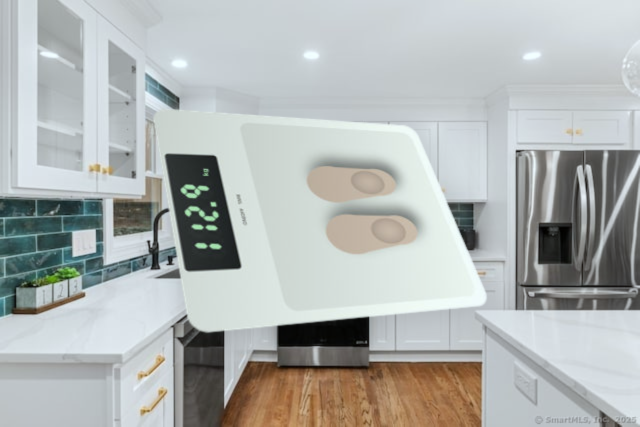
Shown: 112.9 kg
